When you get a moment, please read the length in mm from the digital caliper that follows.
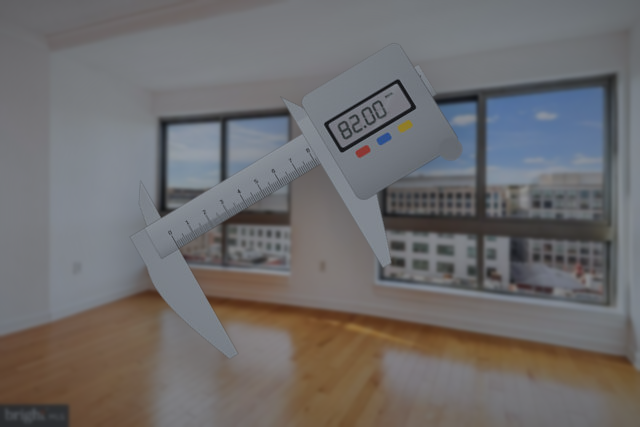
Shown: 82.00 mm
